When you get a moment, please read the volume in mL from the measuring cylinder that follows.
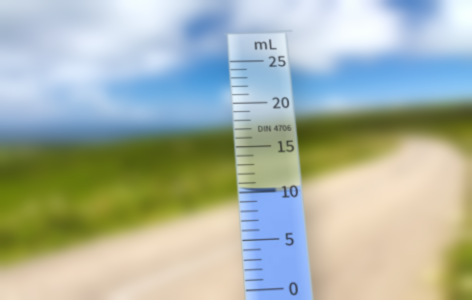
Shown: 10 mL
